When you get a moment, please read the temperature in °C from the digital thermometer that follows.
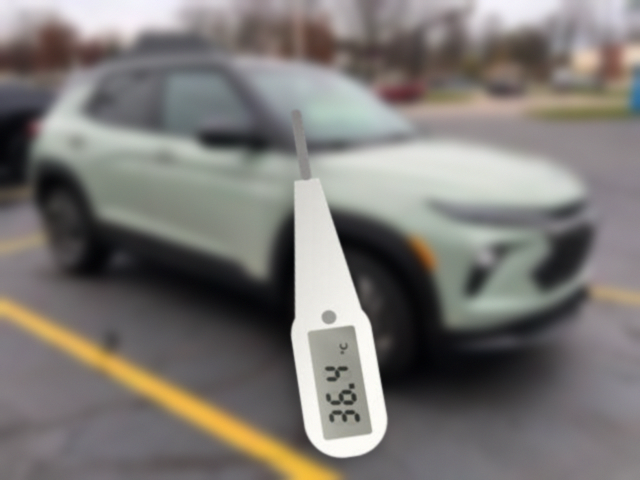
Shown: 36.4 °C
